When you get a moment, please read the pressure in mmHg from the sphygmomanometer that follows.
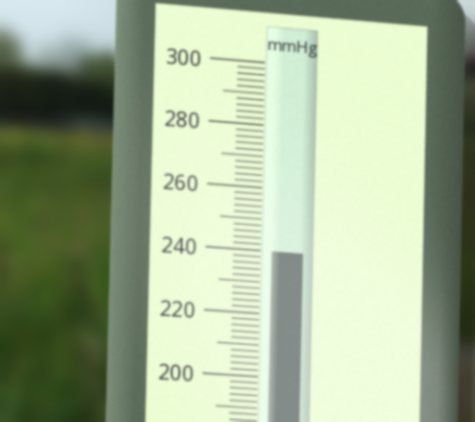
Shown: 240 mmHg
